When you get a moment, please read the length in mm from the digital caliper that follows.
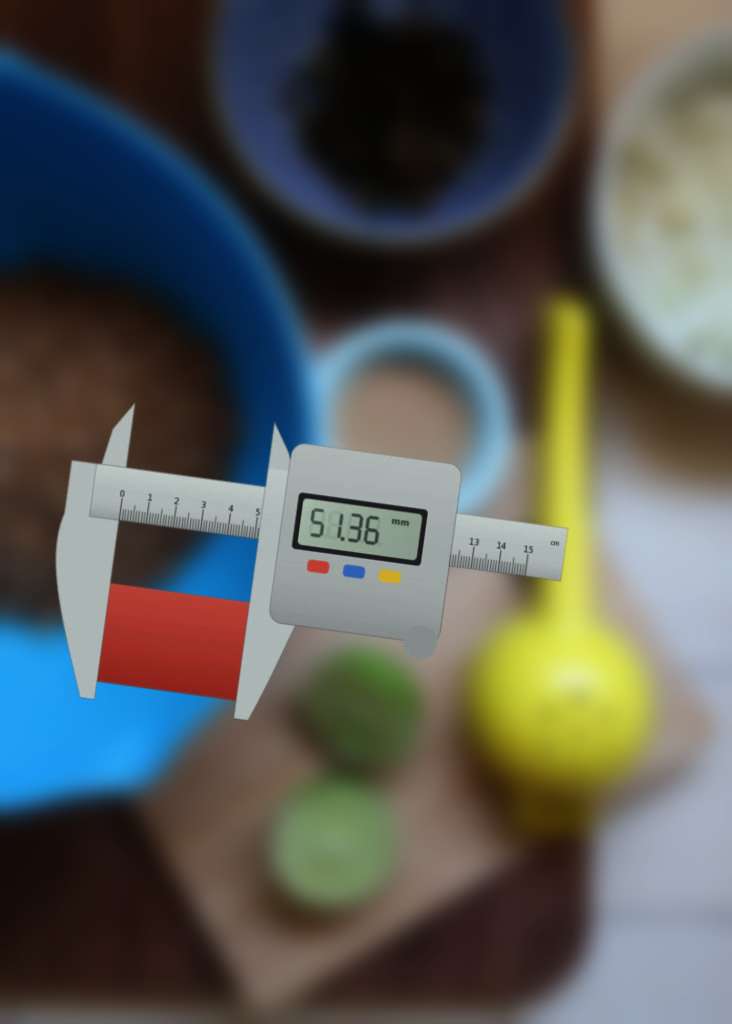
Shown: 51.36 mm
